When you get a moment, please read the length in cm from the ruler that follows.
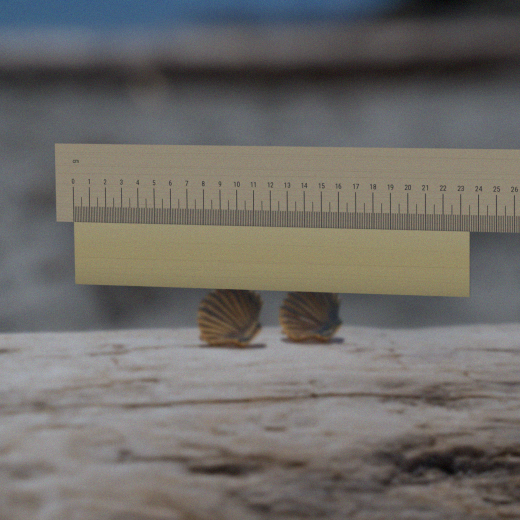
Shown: 23.5 cm
